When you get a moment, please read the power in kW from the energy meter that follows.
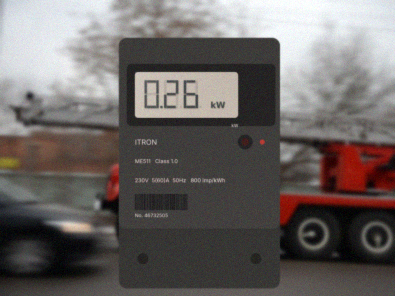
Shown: 0.26 kW
